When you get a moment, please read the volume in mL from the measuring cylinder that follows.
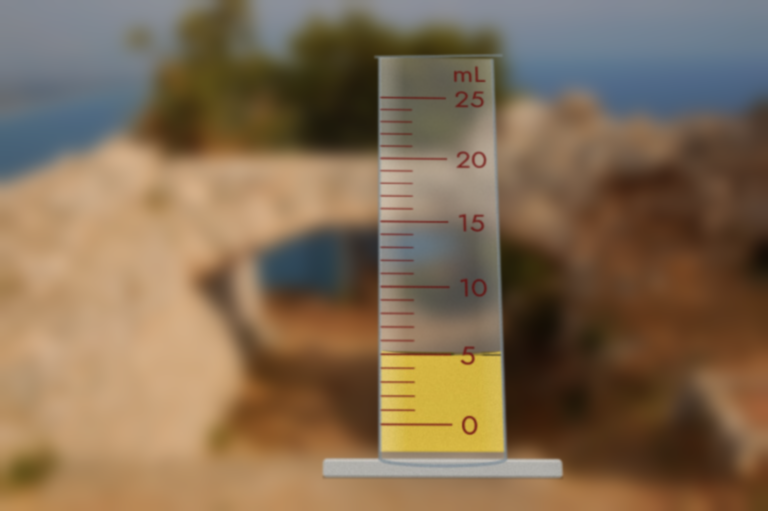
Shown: 5 mL
